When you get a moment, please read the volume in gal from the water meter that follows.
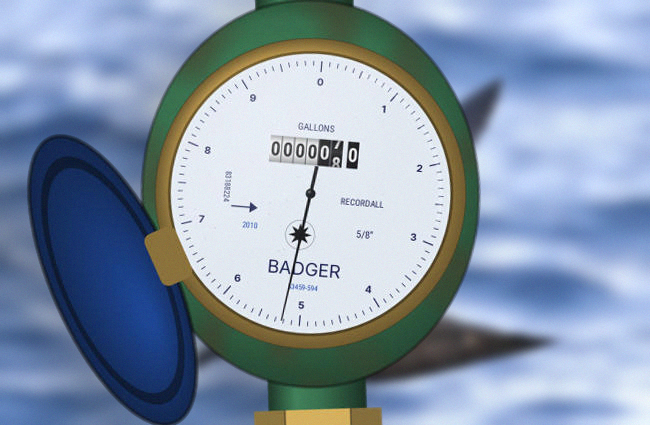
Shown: 75.2 gal
